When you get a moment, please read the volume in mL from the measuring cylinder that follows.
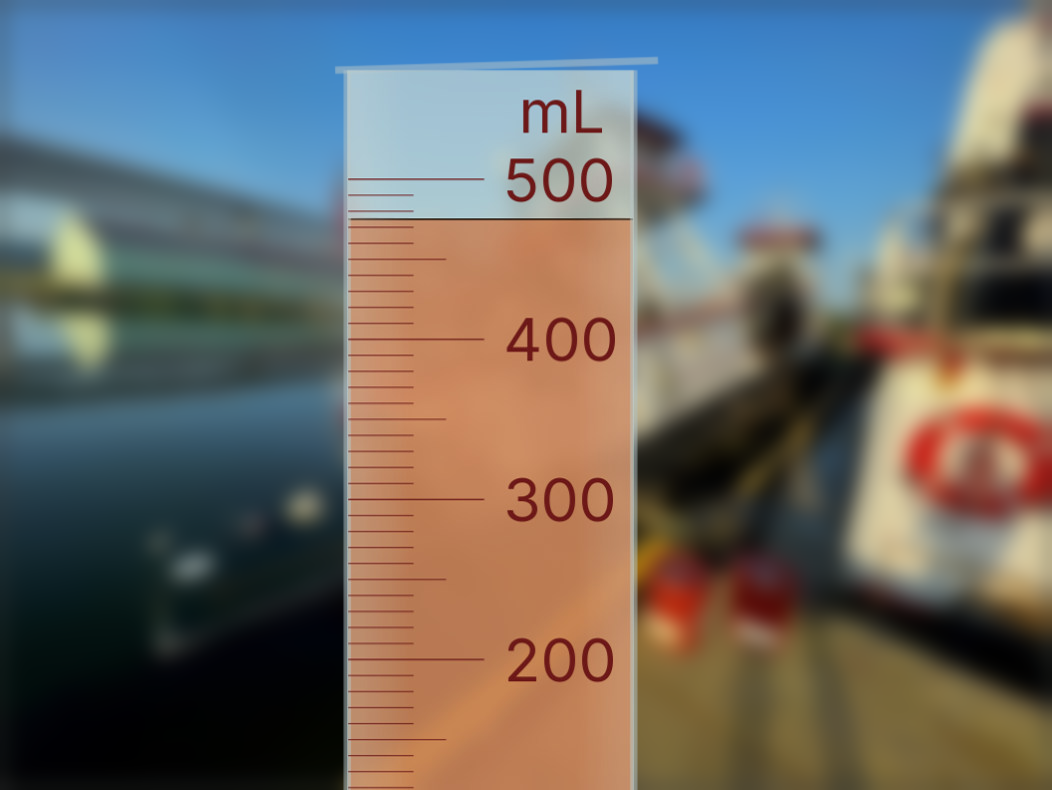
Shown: 475 mL
